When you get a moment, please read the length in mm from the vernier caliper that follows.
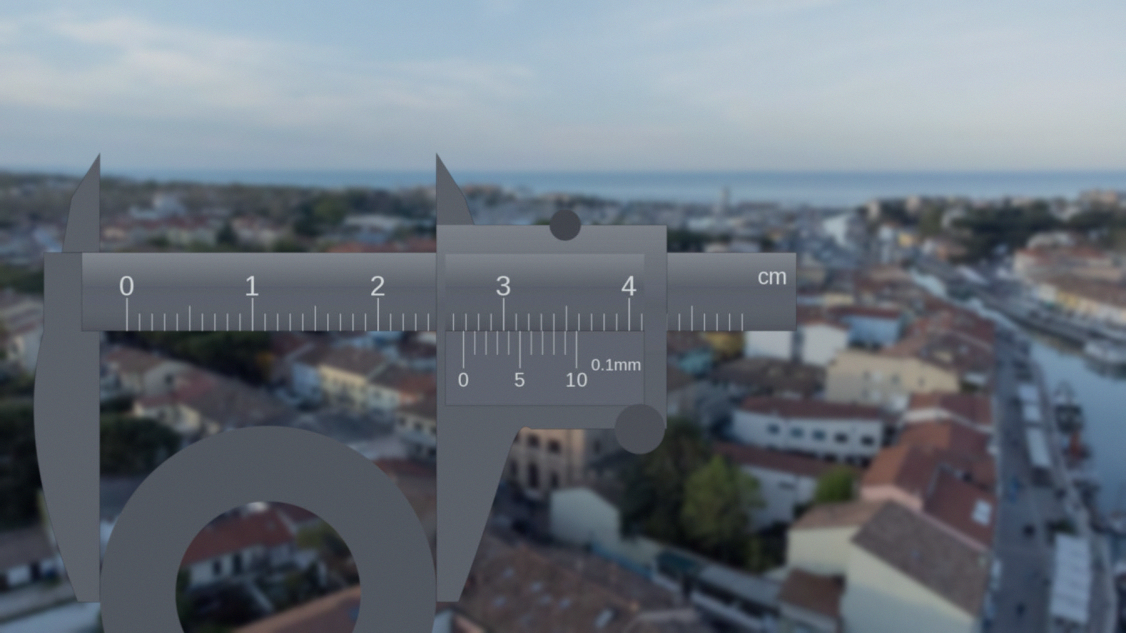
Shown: 26.8 mm
